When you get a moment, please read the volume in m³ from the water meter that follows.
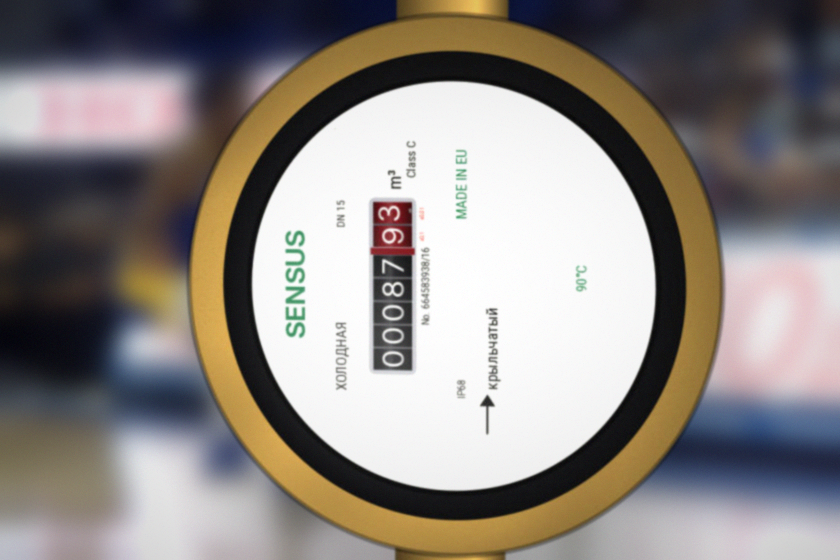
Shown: 87.93 m³
